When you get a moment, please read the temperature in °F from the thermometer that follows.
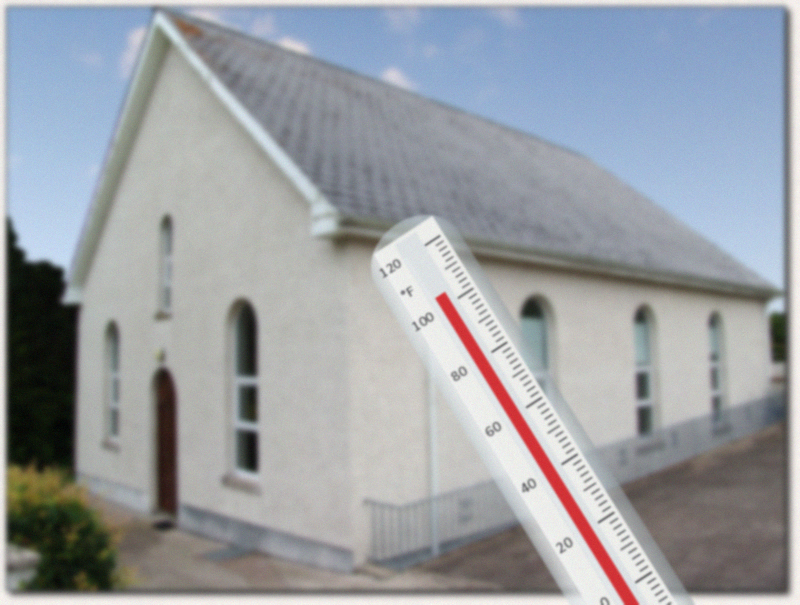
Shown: 104 °F
